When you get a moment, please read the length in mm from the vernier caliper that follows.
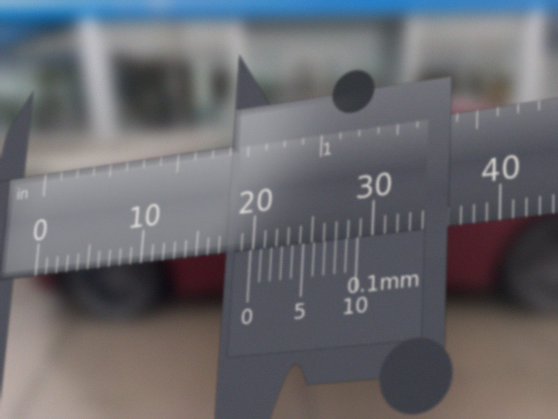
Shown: 19.8 mm
